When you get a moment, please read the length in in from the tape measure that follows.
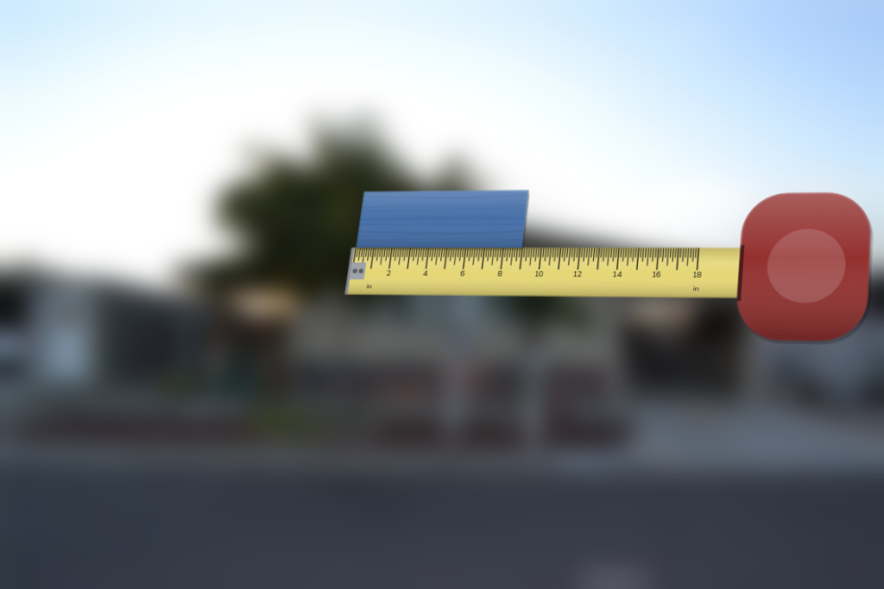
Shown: 9 in
